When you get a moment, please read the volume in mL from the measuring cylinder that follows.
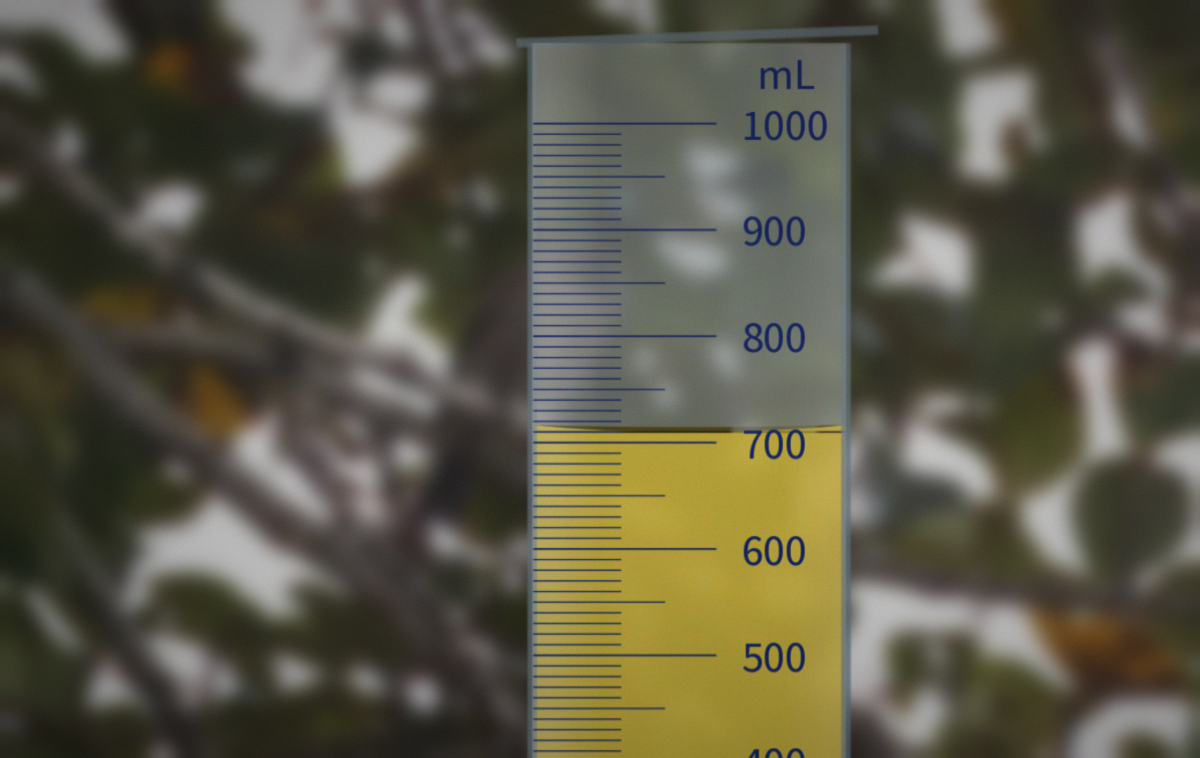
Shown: 710 mL
